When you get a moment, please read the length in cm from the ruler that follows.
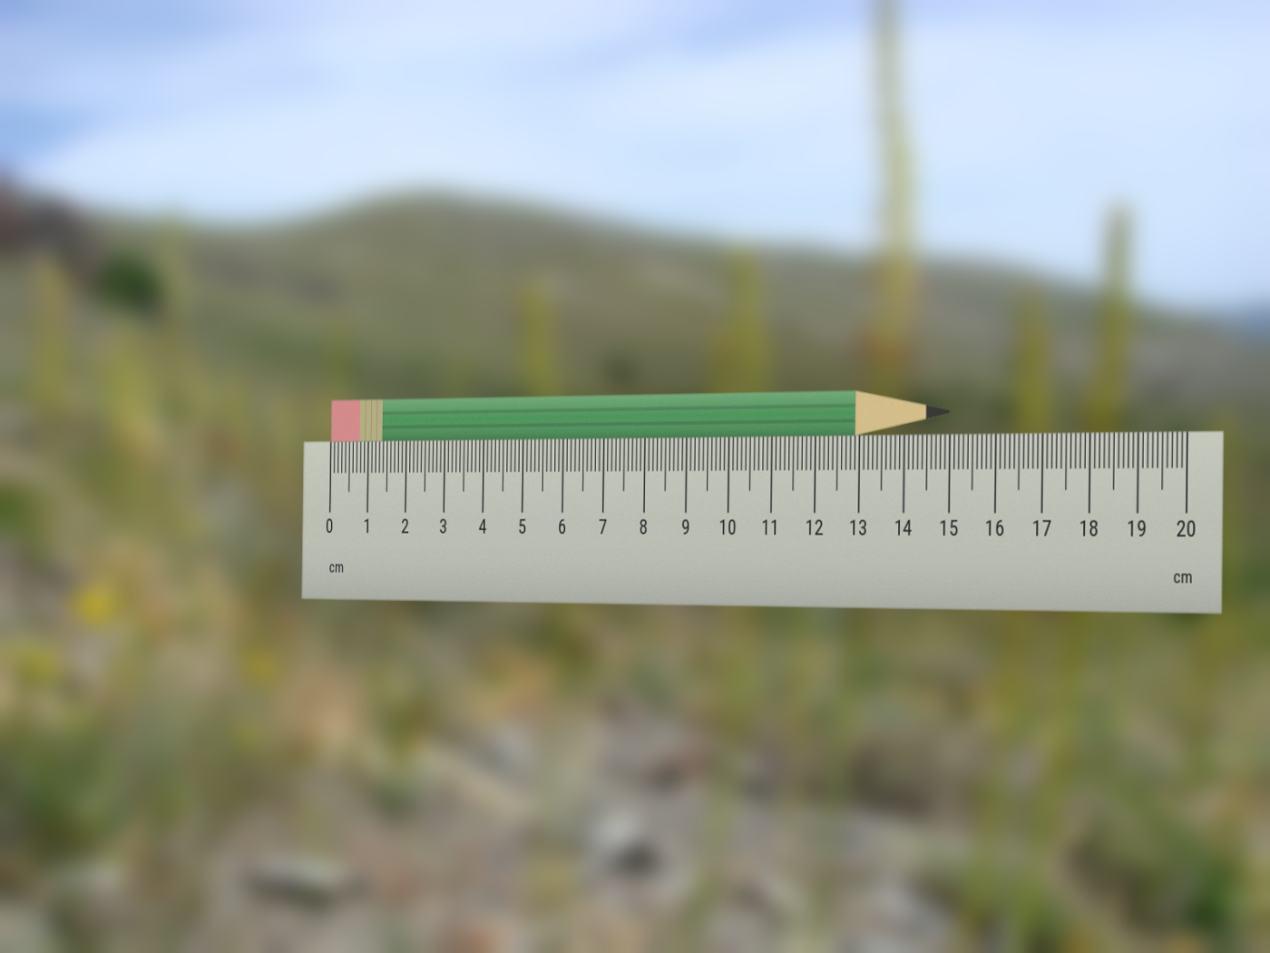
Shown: 15 cm
